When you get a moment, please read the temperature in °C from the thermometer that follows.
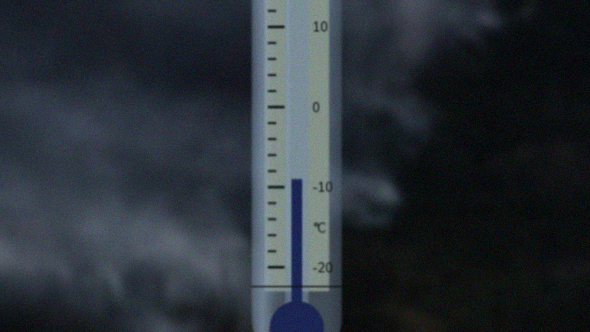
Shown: -9 °C
